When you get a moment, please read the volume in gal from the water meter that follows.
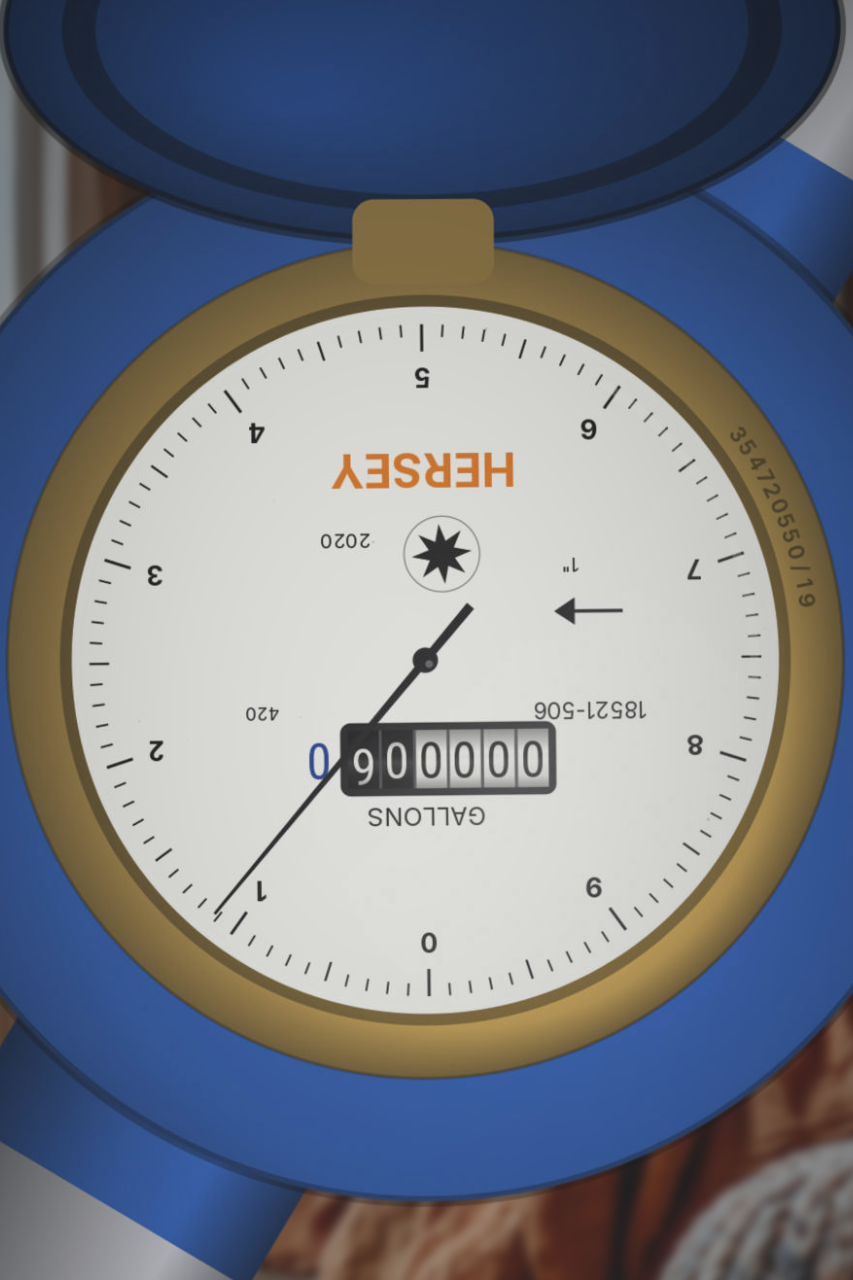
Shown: 61.1 gal
